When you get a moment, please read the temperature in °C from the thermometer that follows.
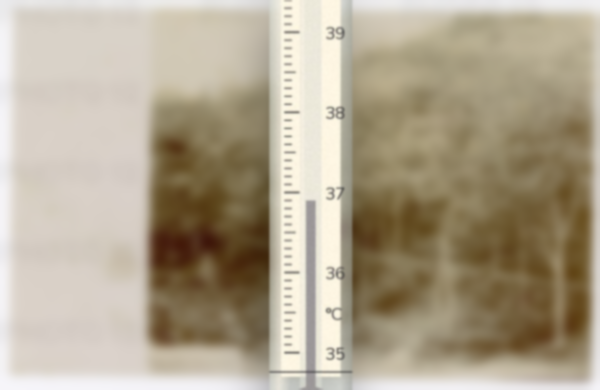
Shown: 36.9 °C
